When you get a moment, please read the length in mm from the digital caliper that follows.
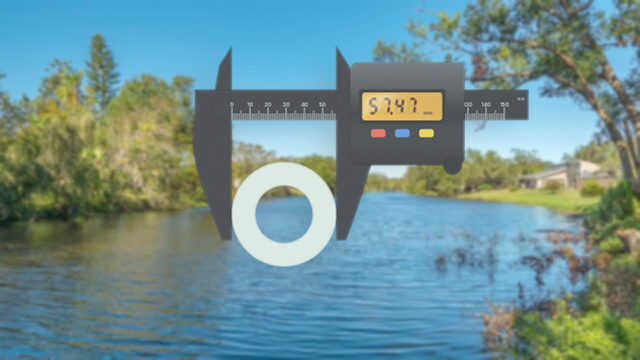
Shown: 57.47 mm
